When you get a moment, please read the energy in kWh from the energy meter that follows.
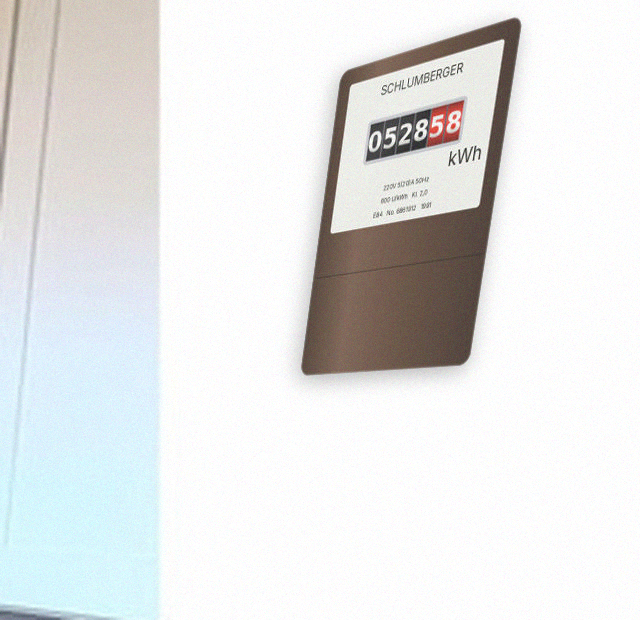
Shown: 528.58 kWh
